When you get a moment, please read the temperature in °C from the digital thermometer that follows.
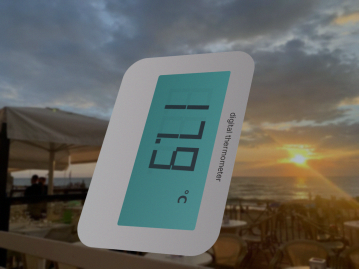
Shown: 17.9 °C
